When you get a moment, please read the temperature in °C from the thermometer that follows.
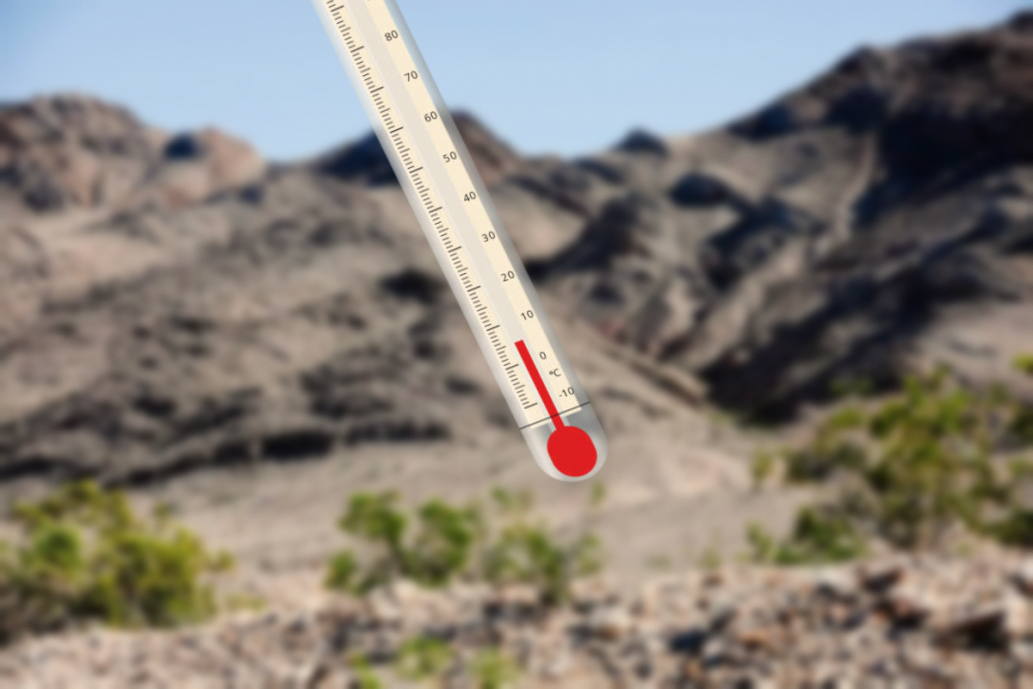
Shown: 5 °C
